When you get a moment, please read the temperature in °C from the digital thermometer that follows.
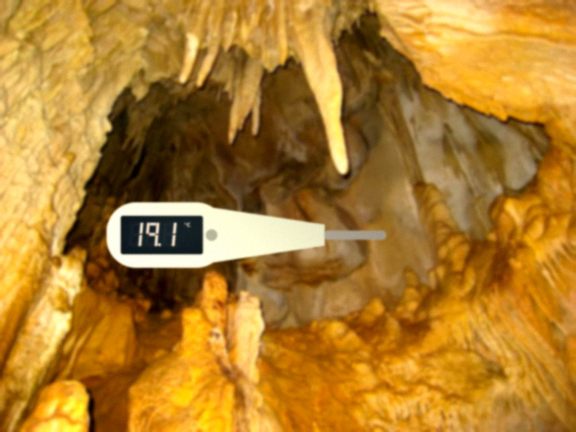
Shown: 19.1 °C
